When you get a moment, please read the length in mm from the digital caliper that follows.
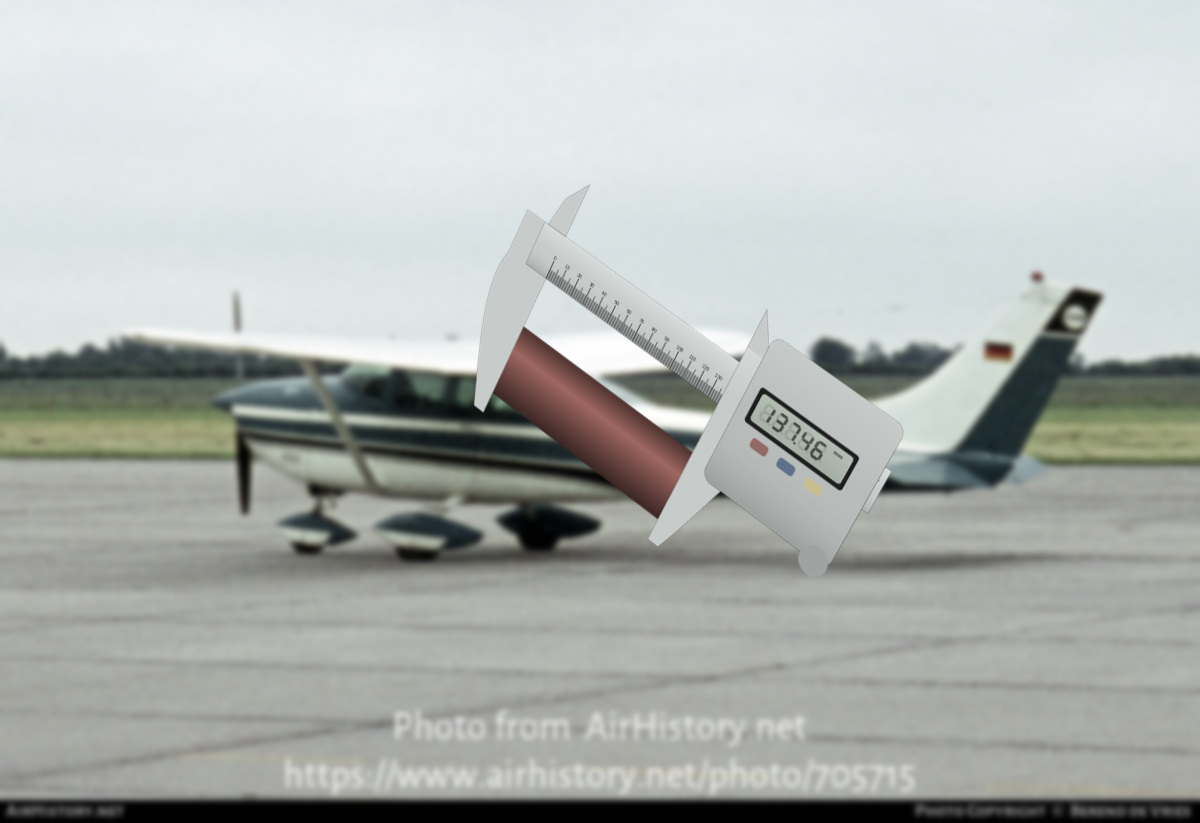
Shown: 137.46 mm
